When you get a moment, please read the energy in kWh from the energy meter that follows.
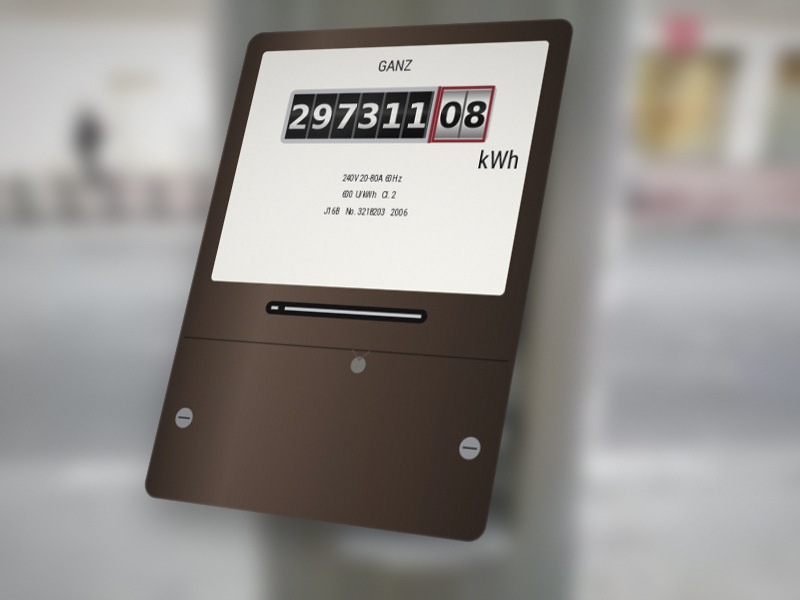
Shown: 297311.08 kWh
